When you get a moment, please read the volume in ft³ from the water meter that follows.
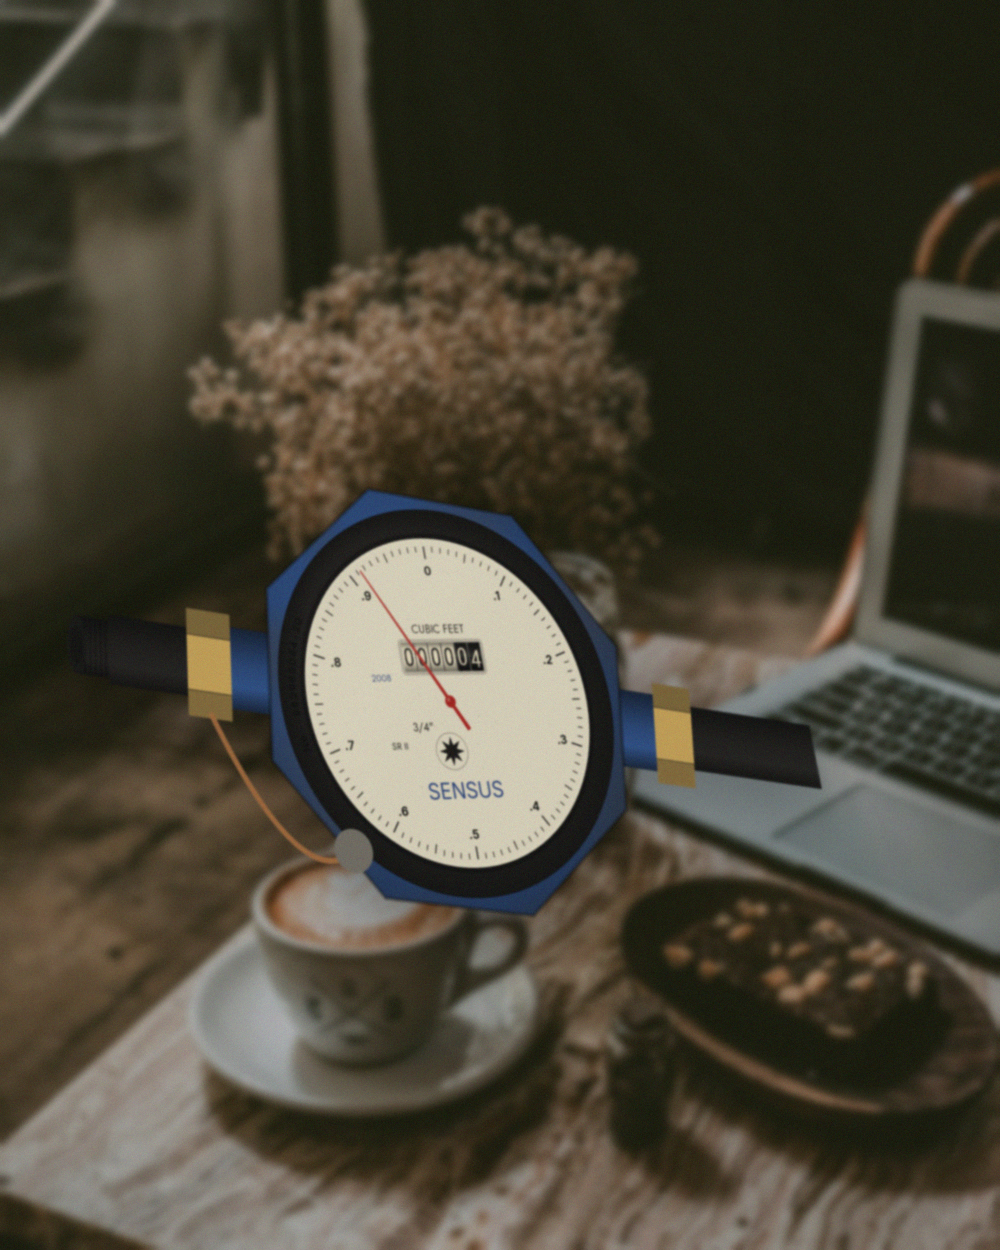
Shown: 3.91 ft³
